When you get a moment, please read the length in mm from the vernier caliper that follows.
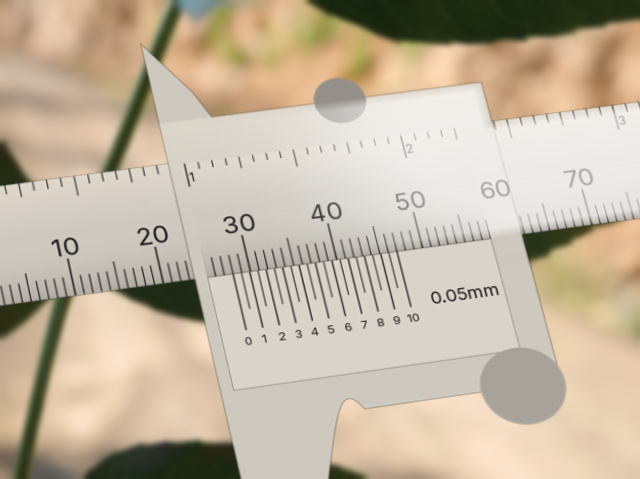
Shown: 28.0 mm
